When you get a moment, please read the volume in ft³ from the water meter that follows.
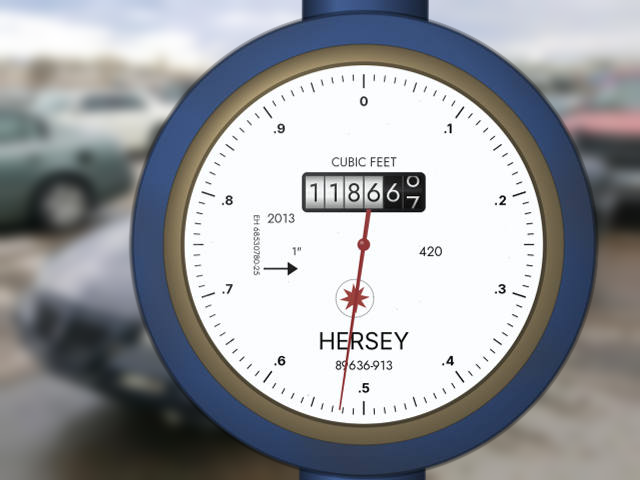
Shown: 118666.52 ft³
